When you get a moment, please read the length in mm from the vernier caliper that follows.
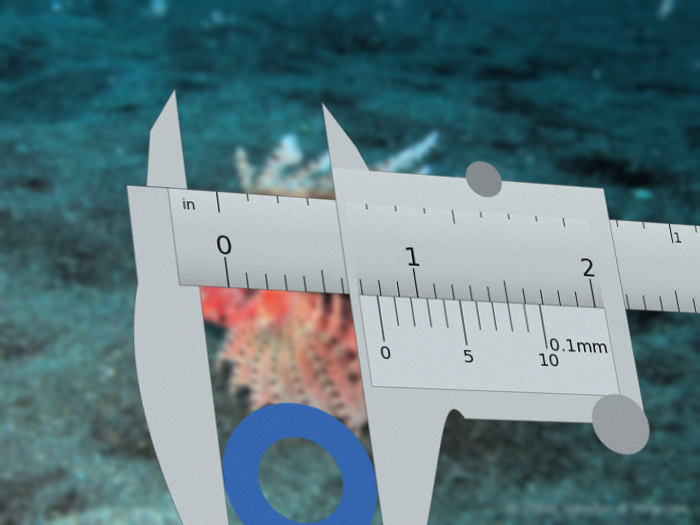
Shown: 7.8 mm
